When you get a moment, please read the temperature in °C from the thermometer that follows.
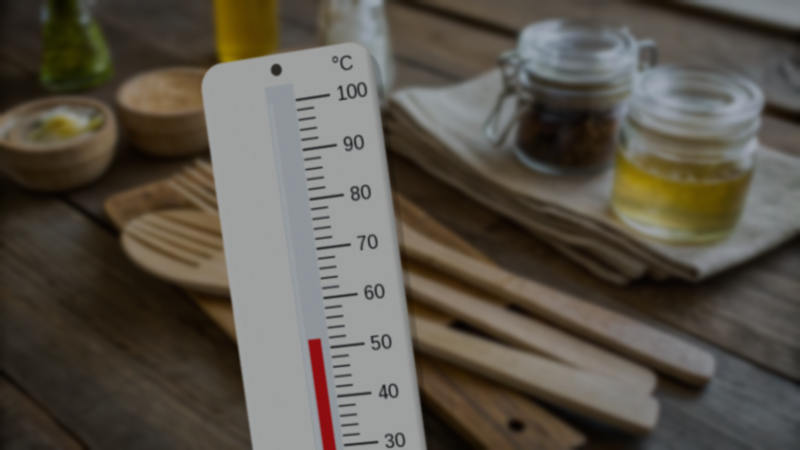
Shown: 52 °C
